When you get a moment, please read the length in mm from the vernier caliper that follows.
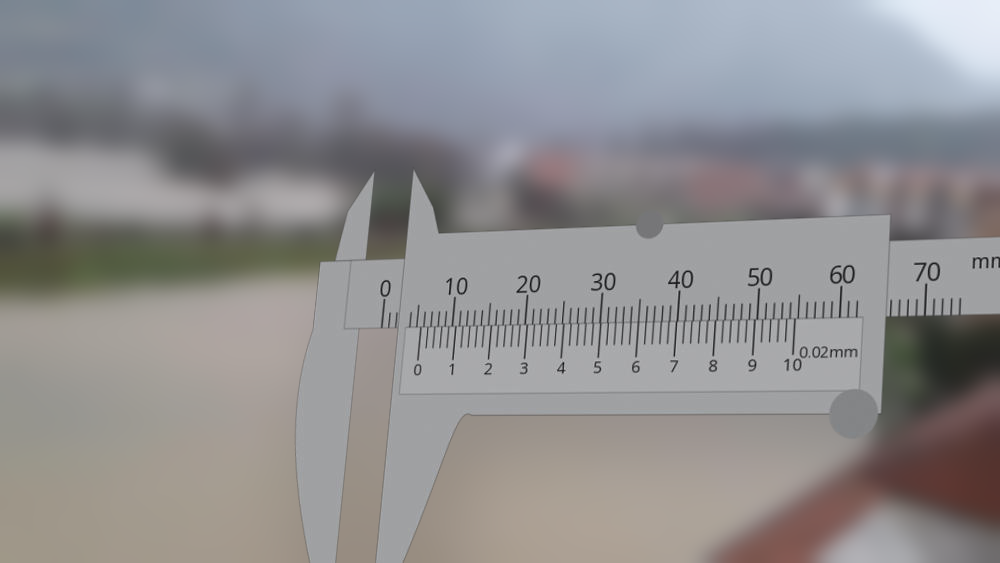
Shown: 5.6 mm
